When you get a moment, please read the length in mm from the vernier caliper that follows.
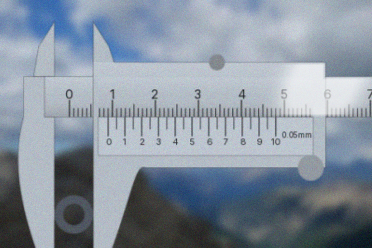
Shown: 9.0 mm
